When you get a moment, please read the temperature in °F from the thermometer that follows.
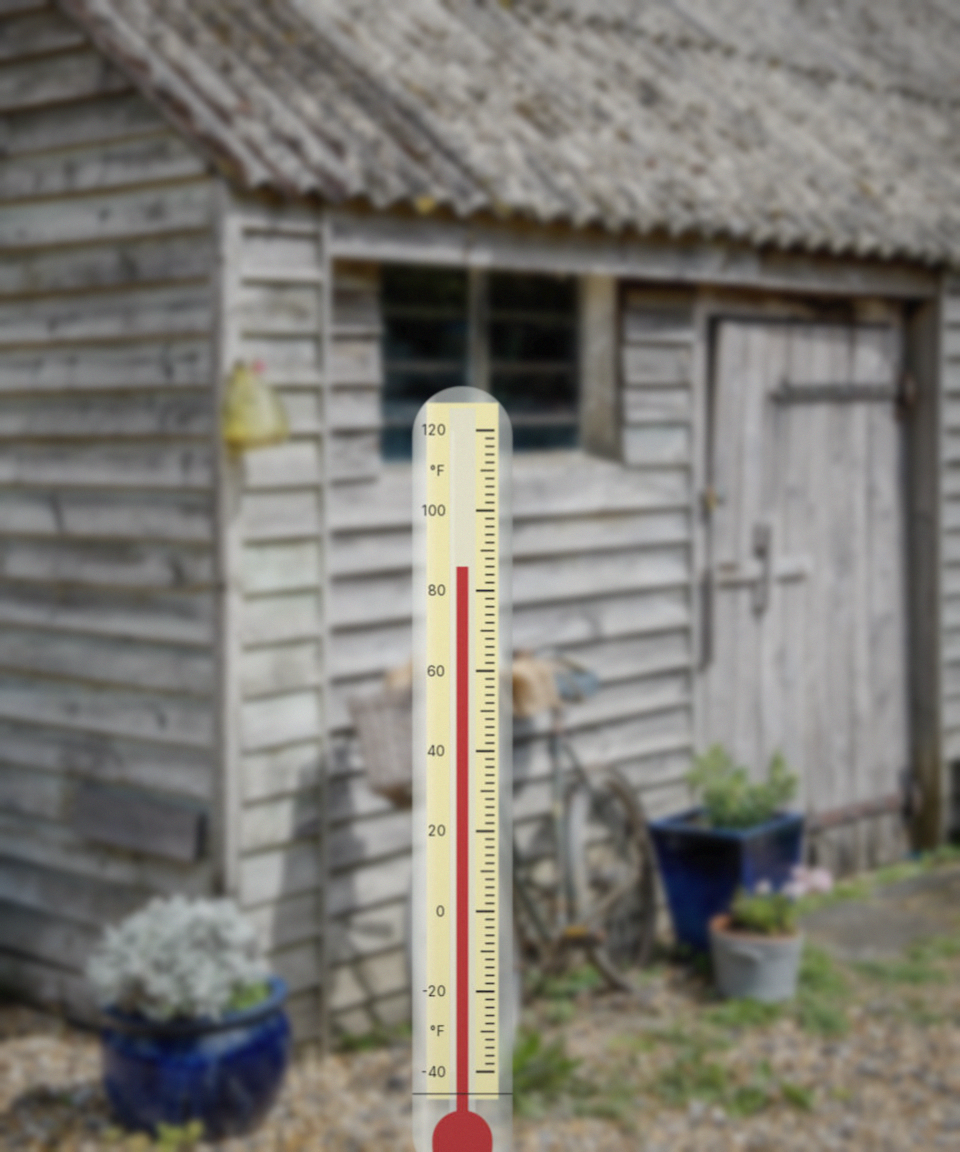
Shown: 86 °F
